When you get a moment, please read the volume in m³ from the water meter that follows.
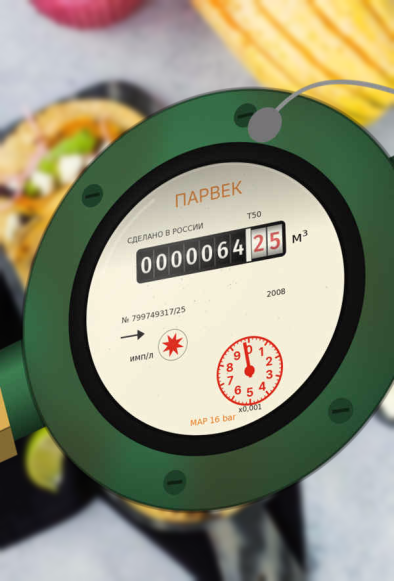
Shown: 64.249 m³
